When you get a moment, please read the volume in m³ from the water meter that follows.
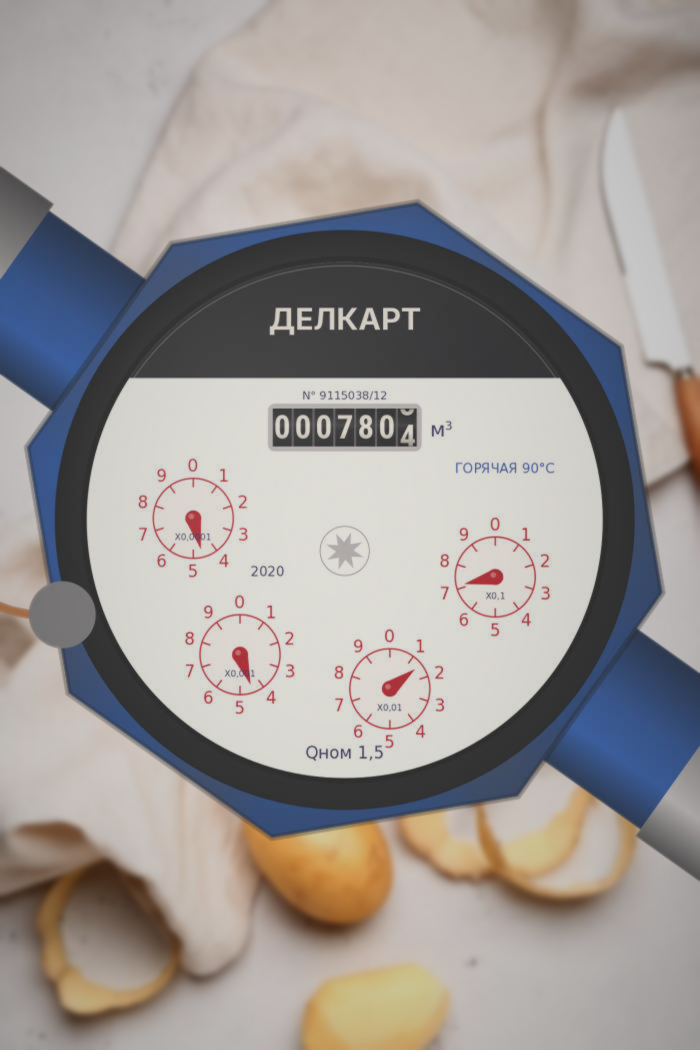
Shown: 7803.7144 m³
